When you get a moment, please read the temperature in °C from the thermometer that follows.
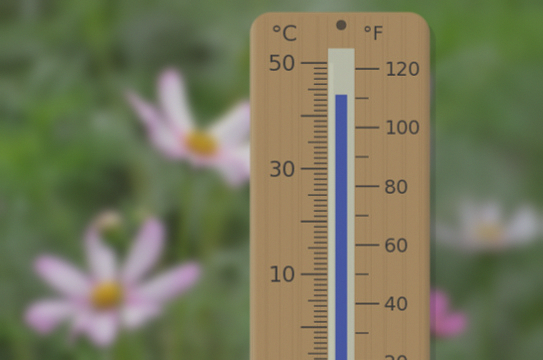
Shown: 44 °C
